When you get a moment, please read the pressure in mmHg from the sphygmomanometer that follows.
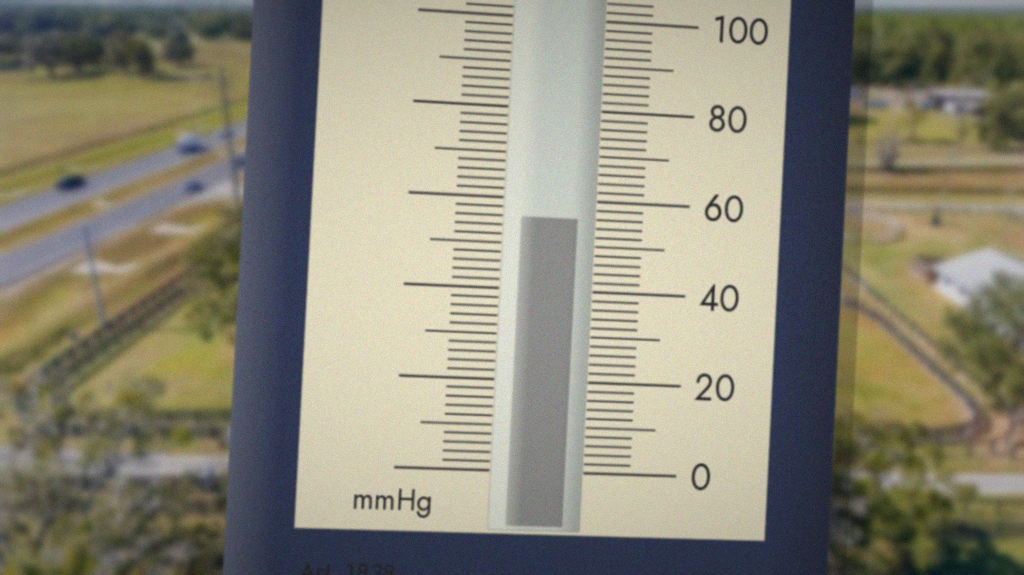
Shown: 56 mmHg
